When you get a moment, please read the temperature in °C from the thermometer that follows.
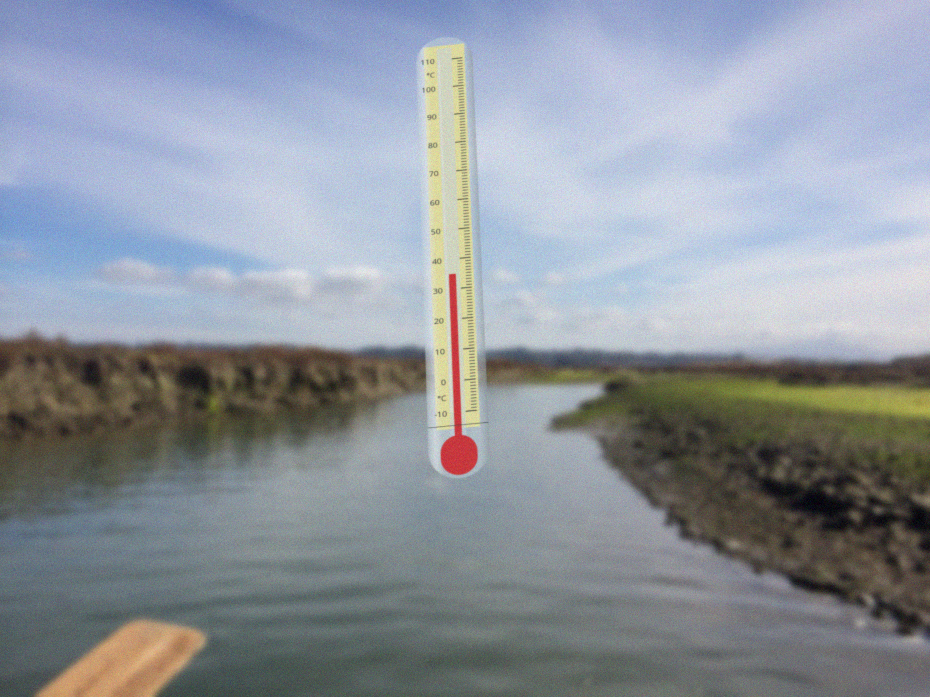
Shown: 35 °C
